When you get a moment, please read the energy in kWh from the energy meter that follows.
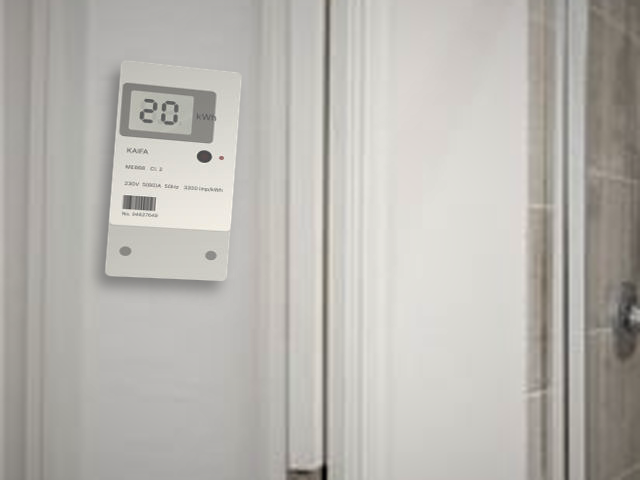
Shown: 20 kWh
